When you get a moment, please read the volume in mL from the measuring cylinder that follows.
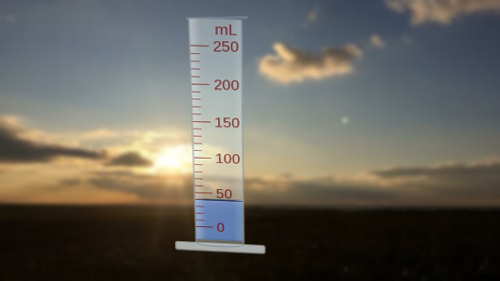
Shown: 40 mL
